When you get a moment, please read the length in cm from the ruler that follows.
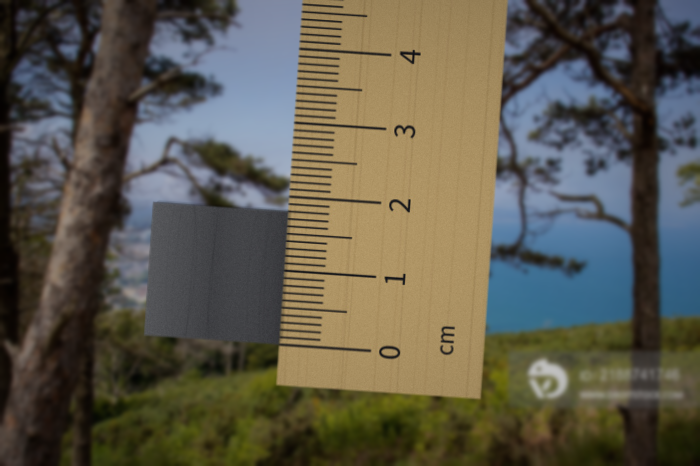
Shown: 1.8 cm
